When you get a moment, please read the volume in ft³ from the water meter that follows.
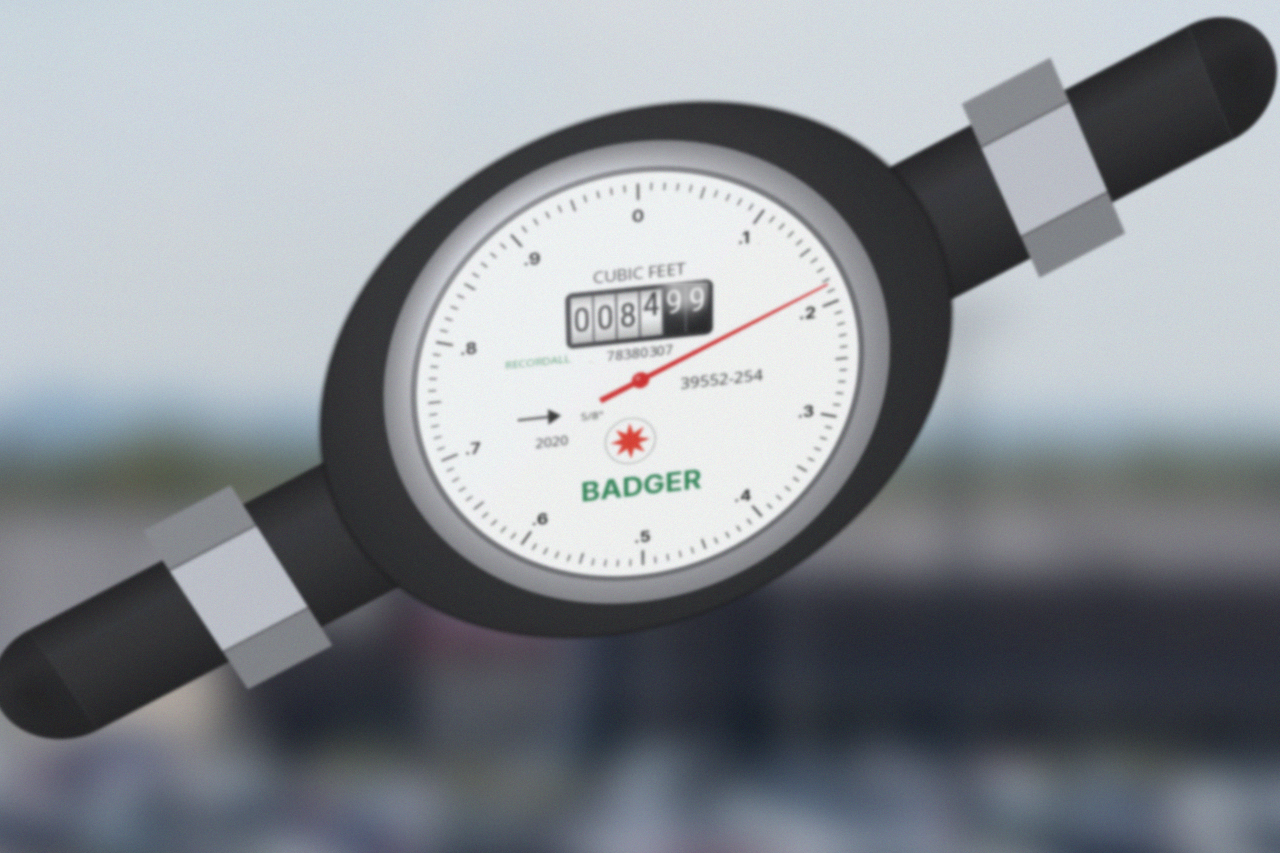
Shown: 8499.18 ft³
